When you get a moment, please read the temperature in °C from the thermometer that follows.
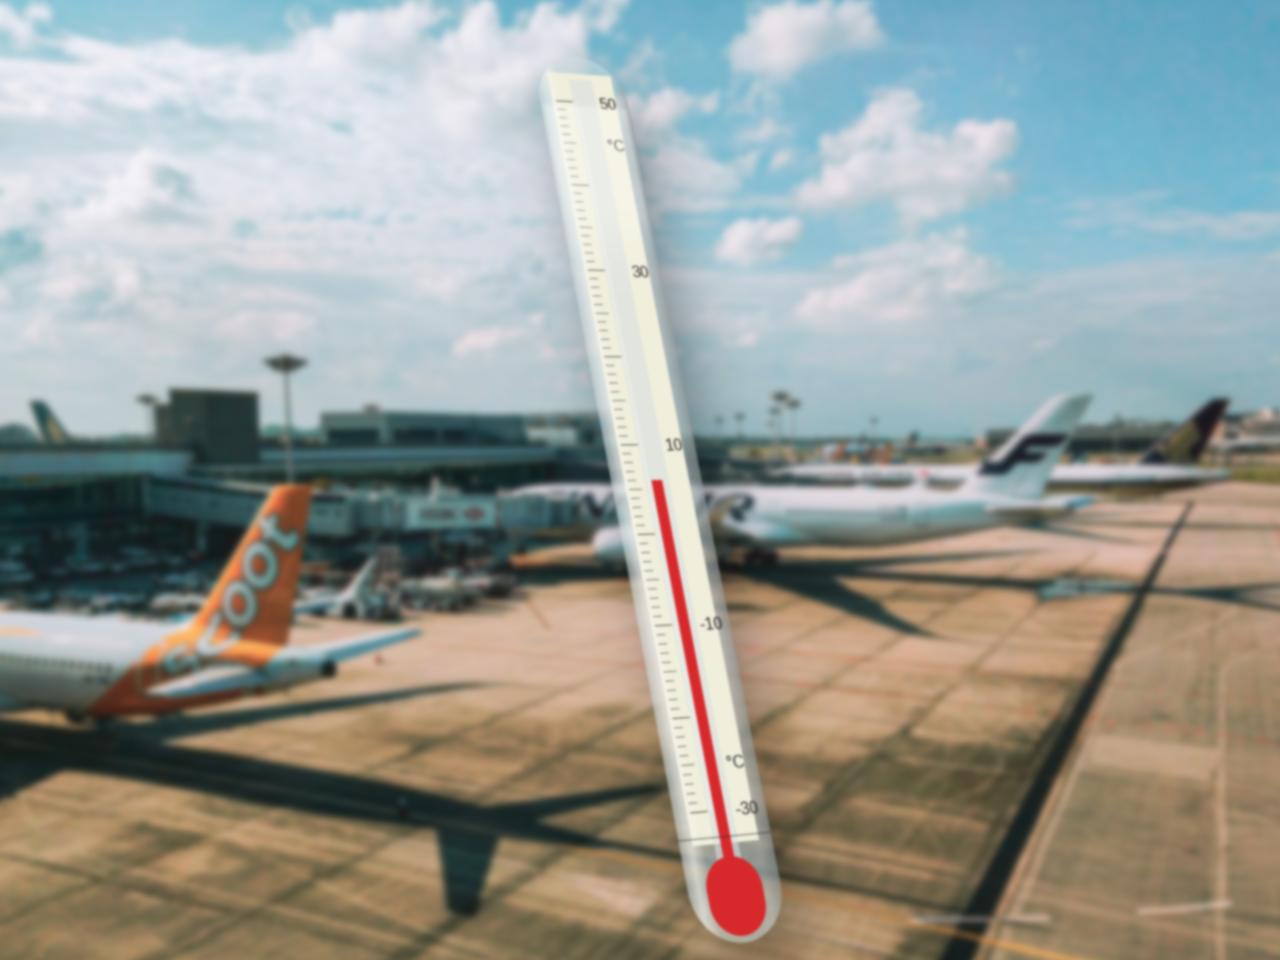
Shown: 6 °C
